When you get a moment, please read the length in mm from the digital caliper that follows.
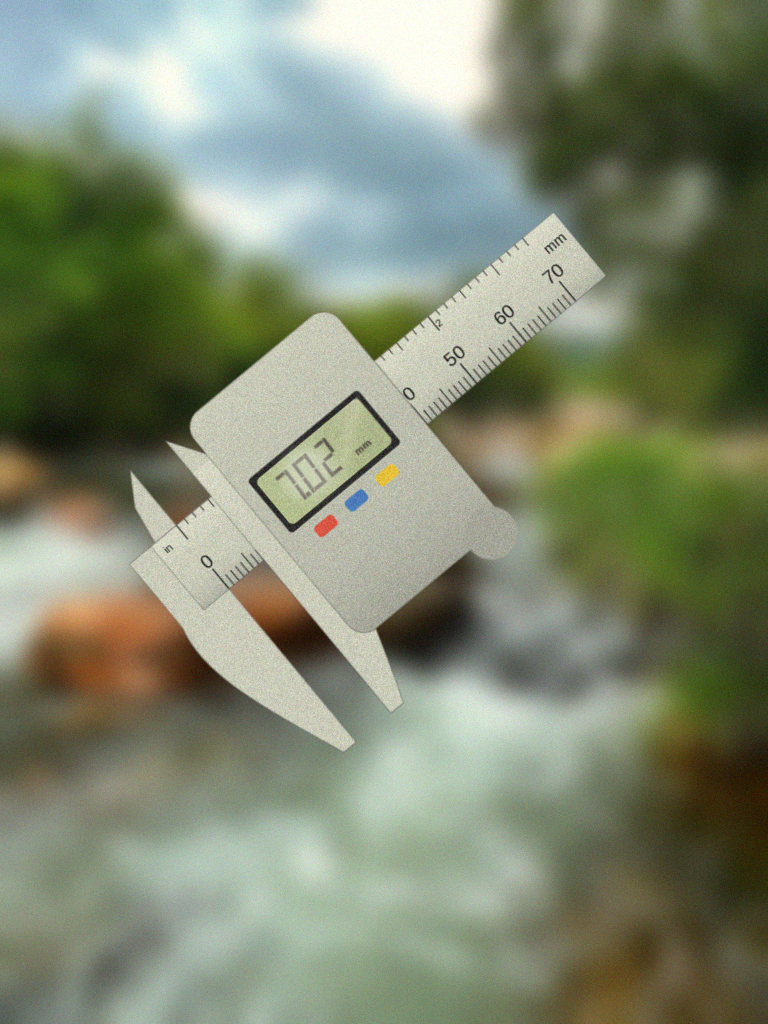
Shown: 7.02 mm
